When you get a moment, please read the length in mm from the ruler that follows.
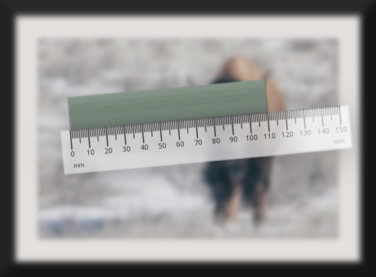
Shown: 110 mm
